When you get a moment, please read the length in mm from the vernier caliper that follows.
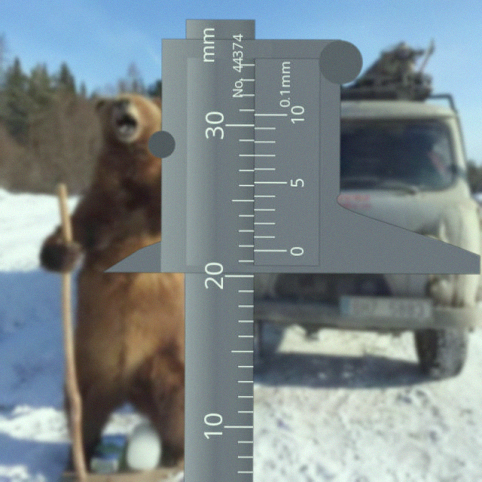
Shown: 21.7 mm
